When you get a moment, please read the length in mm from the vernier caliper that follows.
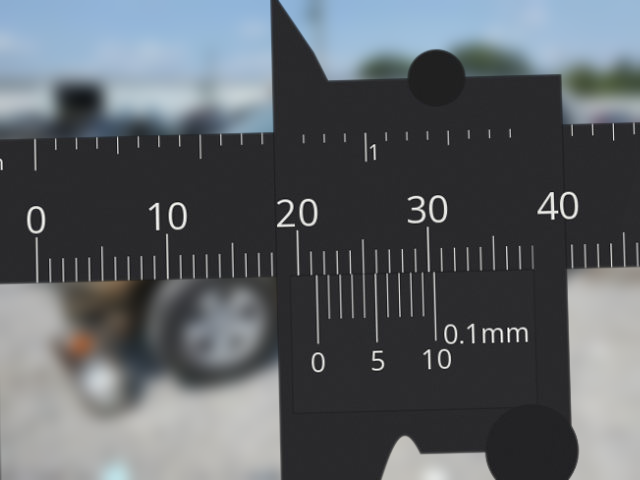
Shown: 21.4 mm
